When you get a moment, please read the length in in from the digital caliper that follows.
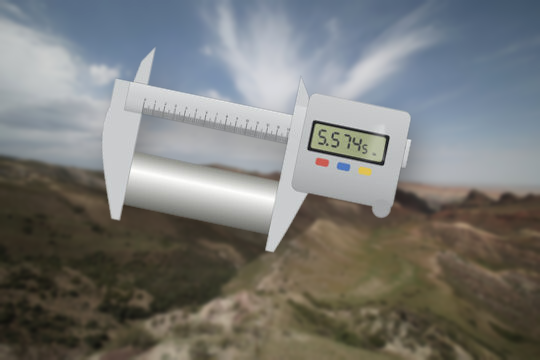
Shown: 5.5745 in
